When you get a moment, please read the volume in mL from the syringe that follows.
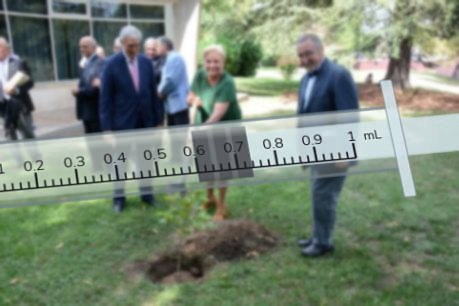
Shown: 0.6 mL
